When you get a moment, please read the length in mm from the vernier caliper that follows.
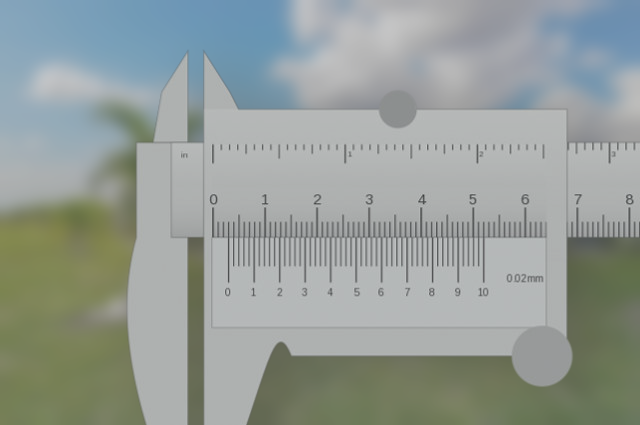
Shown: 3.0 mm
